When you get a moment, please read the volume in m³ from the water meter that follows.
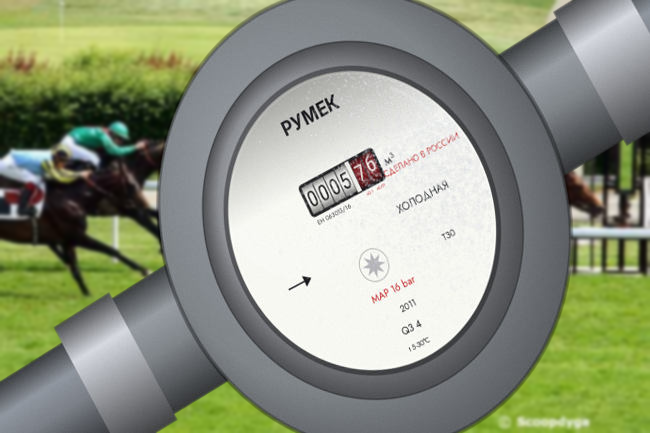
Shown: 5.76 m³
